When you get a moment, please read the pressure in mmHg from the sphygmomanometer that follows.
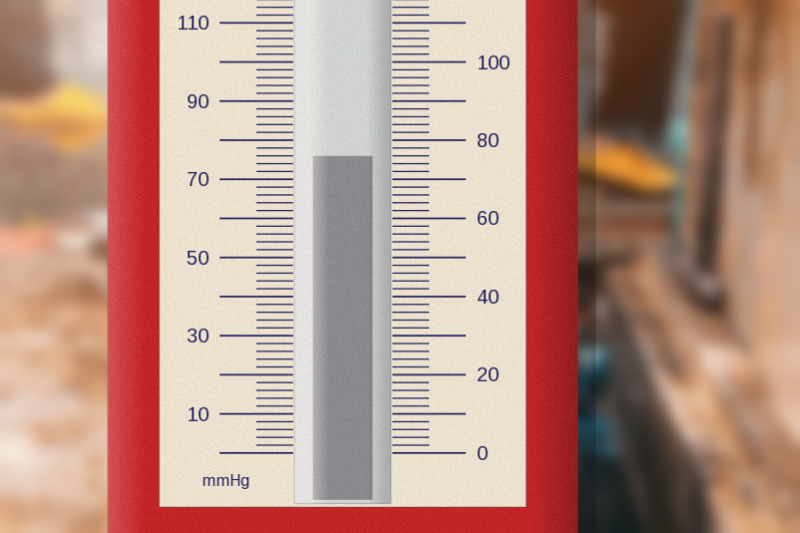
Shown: 76 mmHg
